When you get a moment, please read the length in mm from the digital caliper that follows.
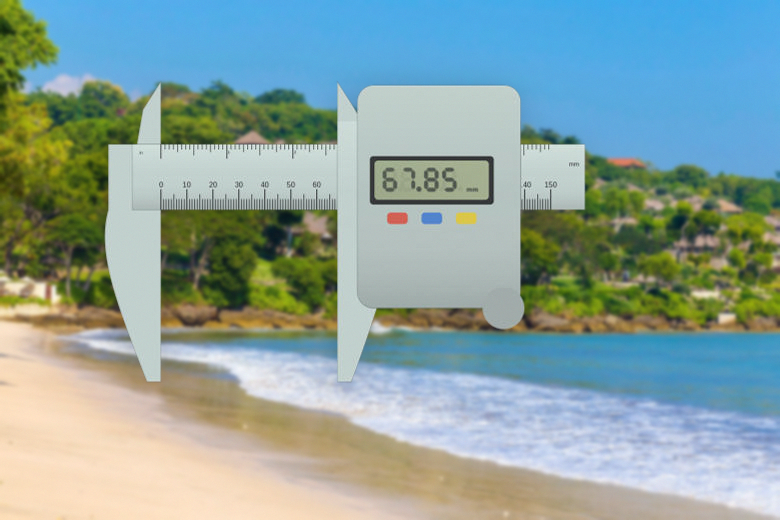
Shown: 67.85 mm
